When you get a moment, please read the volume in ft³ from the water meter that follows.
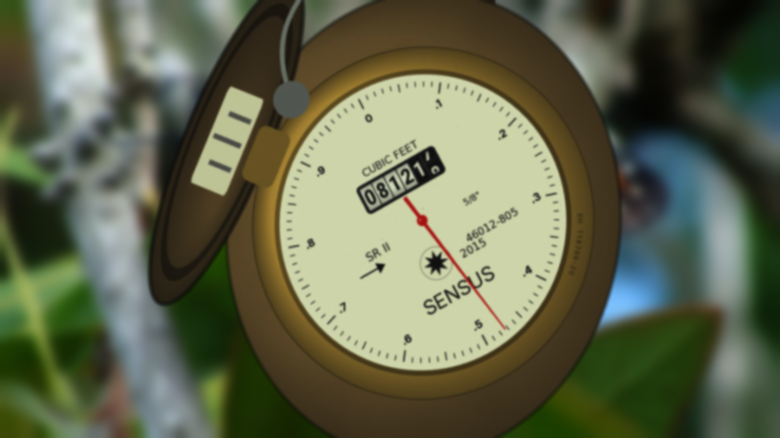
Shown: 81217.47 ft³
